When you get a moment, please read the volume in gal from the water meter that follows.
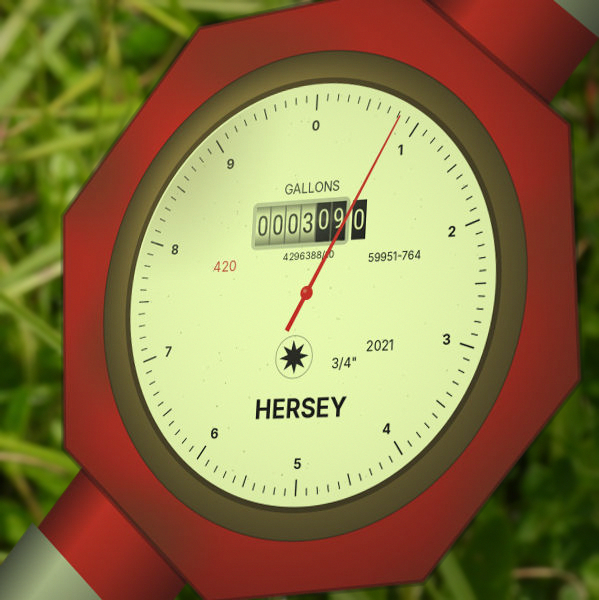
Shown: 3090.8 gal
